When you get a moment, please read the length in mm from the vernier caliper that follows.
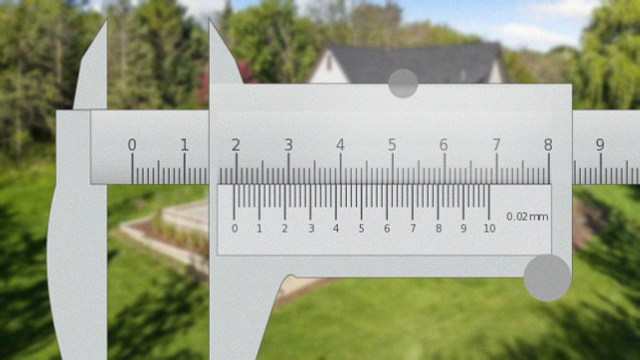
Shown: 19.5 mm
